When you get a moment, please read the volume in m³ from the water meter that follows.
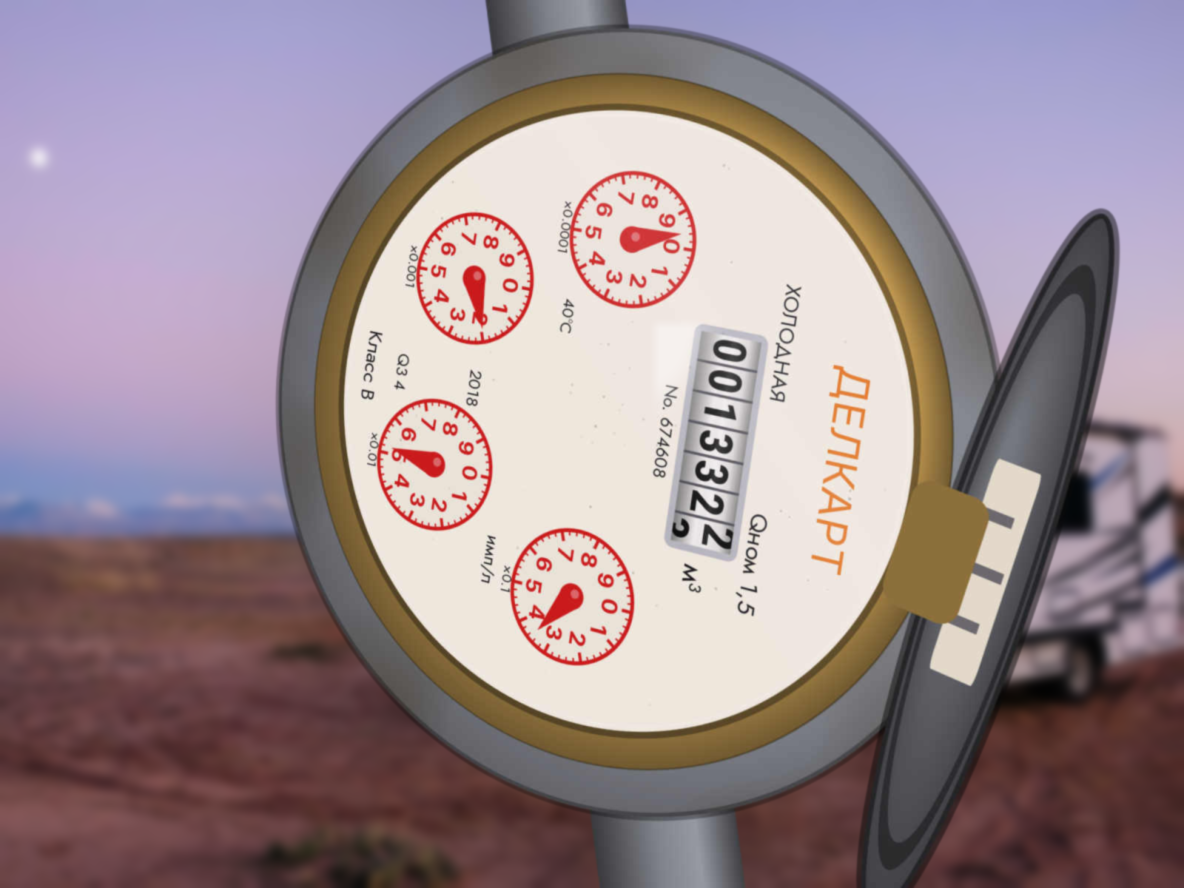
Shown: 13322.3519 m³
